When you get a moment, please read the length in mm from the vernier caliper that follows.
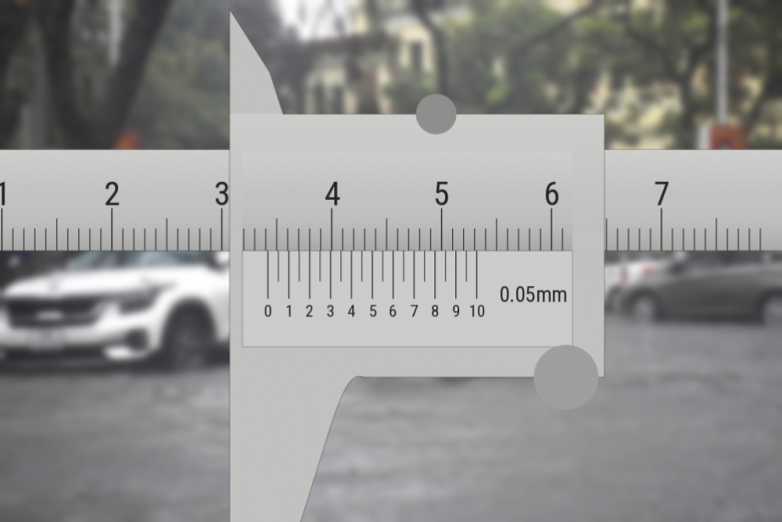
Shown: 34.2 mm
